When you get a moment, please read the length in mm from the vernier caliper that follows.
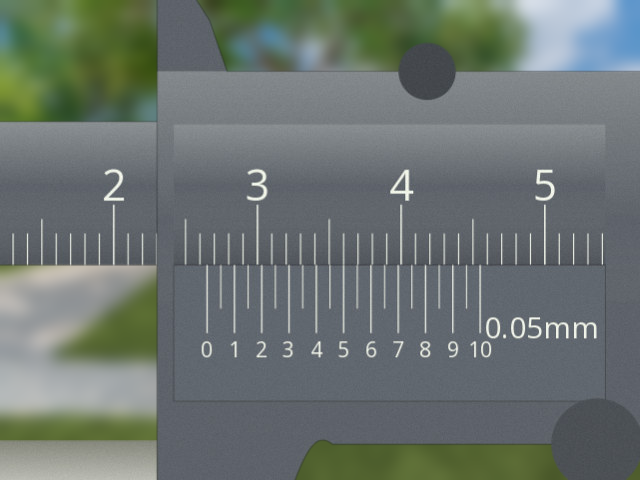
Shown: 26.5 mm
